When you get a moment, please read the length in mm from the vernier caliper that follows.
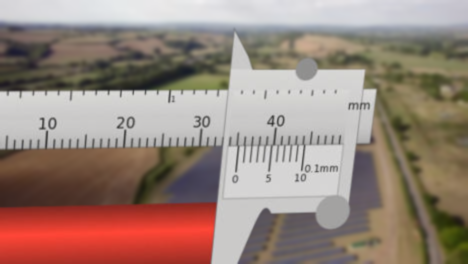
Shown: 35.2 mm
